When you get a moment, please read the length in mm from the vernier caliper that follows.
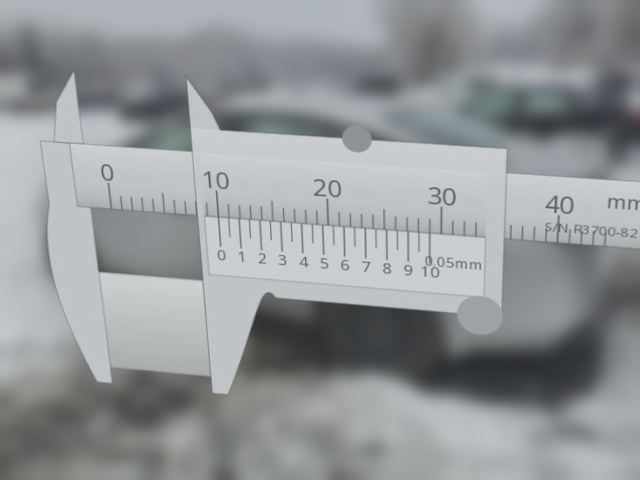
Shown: 10.0 mm
